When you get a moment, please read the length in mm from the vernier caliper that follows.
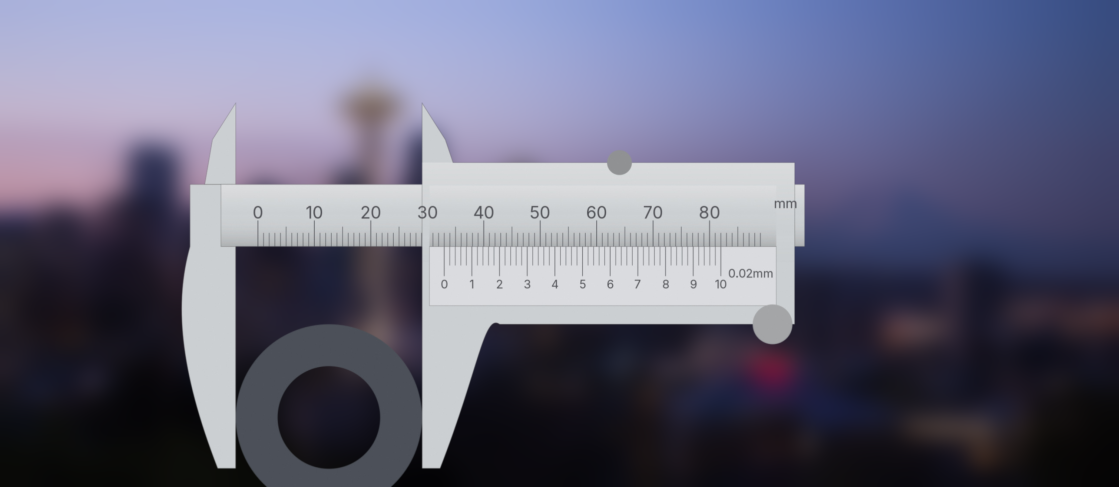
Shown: 33.0 mm
